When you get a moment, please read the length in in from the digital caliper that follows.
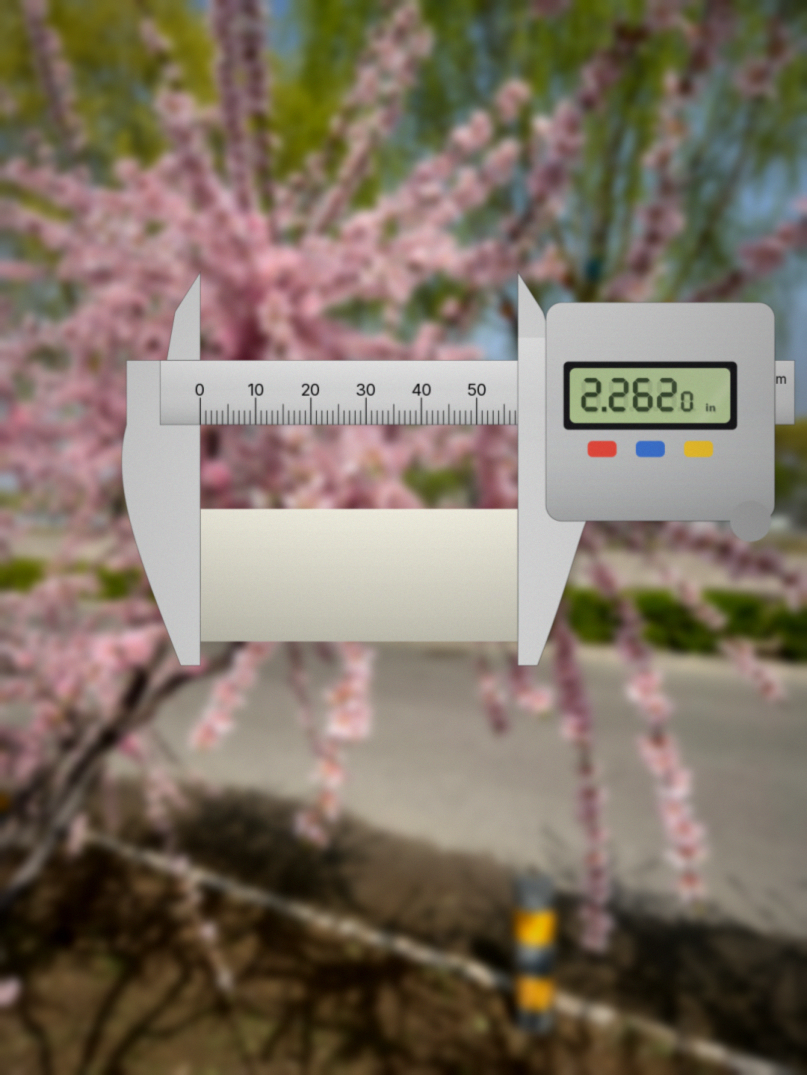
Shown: 2.2620 in
